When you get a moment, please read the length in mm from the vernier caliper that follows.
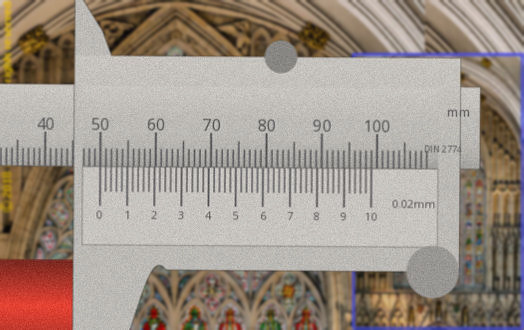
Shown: 50.0 mm
